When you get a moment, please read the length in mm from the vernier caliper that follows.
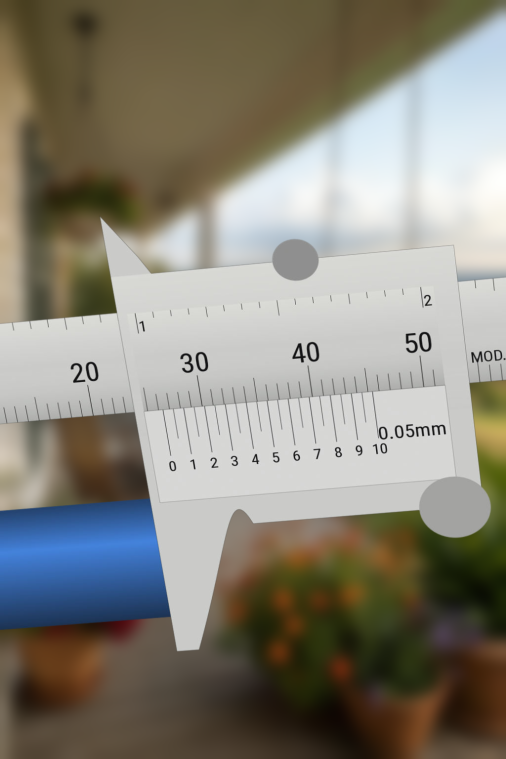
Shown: 26.4 mm
